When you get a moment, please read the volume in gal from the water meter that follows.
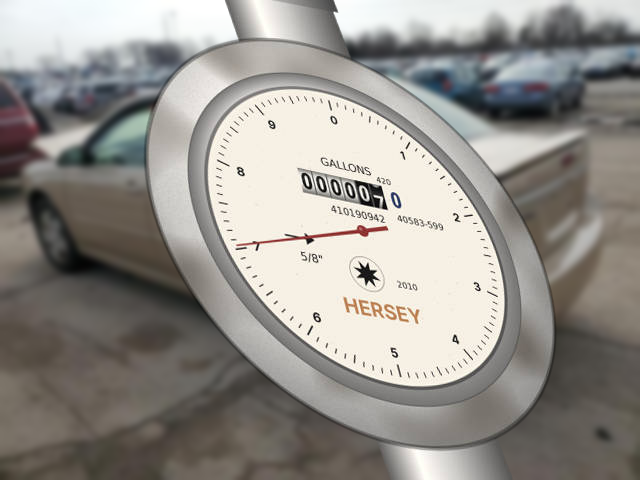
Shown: 67.0 gal
